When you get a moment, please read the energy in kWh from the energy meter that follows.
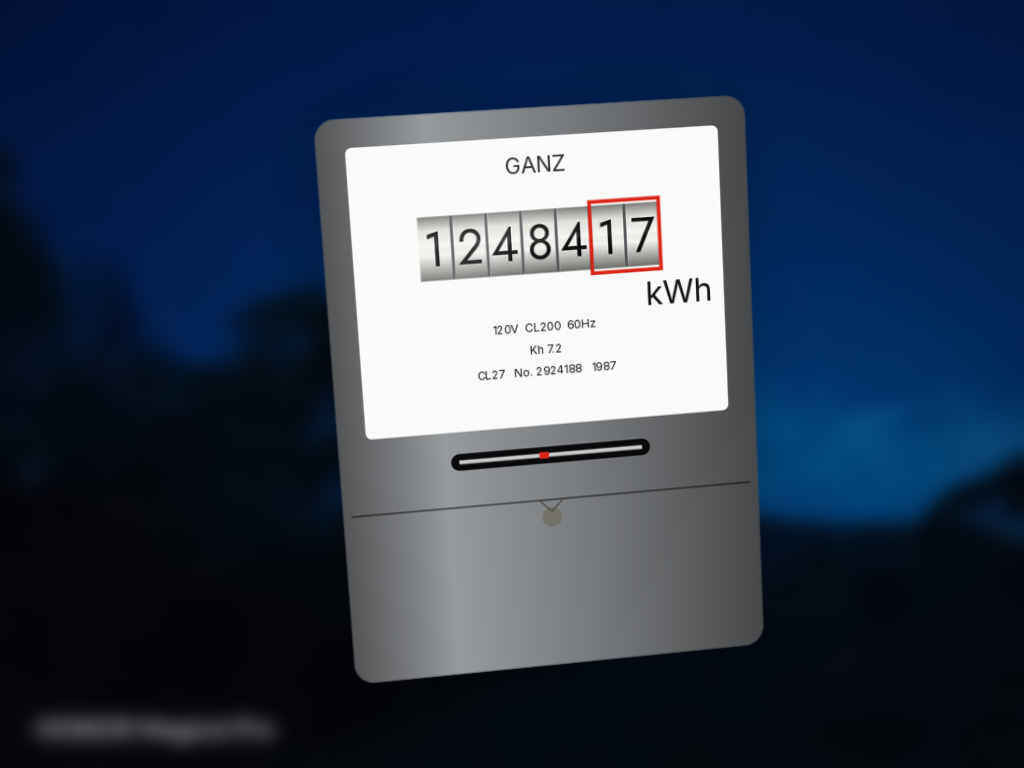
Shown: 12484.17 kWh
